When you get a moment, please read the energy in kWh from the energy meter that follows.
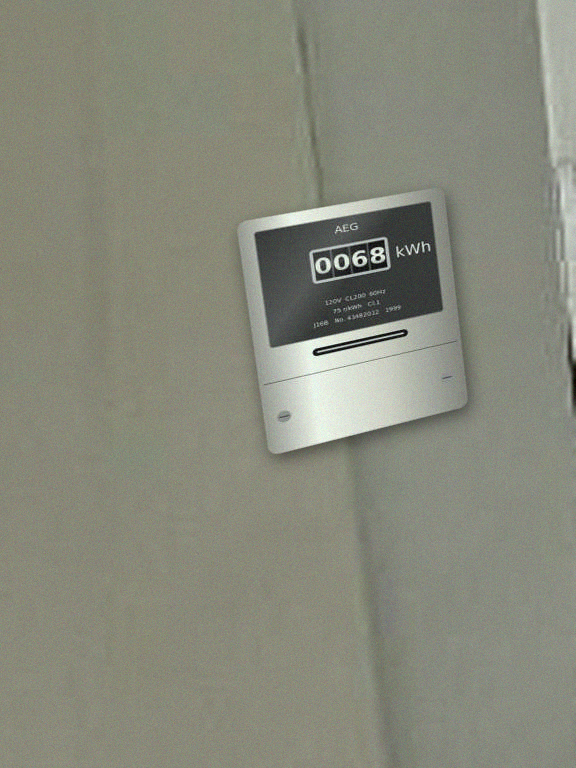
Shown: 68 kWh
